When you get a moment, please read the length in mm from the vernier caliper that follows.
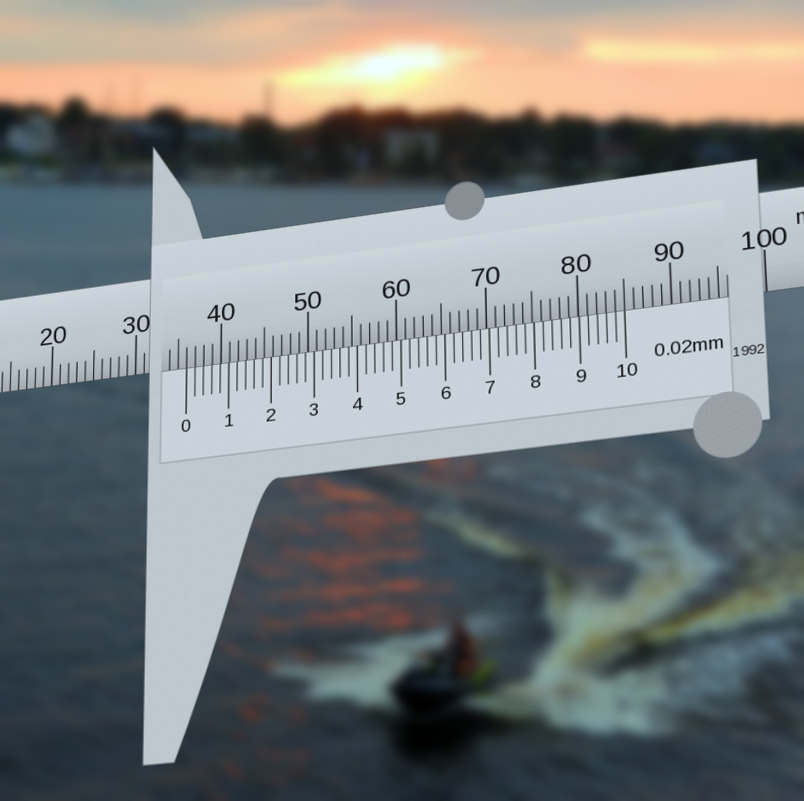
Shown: 36.0 mm
